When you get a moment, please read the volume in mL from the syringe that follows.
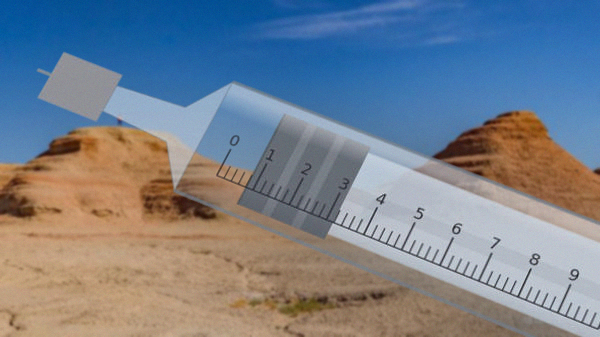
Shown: 0.8 mL
